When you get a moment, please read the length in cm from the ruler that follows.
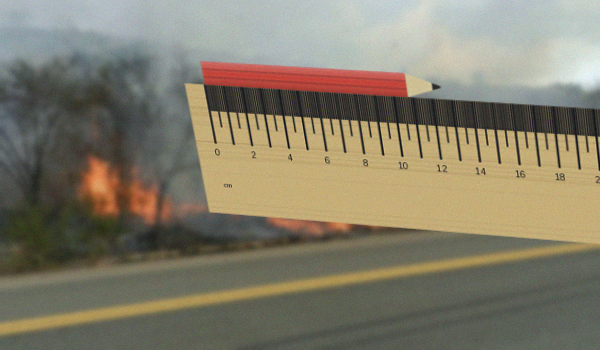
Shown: 12.5 cm
